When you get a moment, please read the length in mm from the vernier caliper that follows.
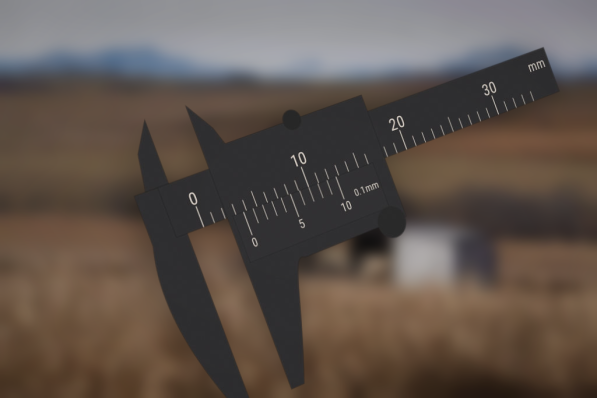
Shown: 3.7 mm
